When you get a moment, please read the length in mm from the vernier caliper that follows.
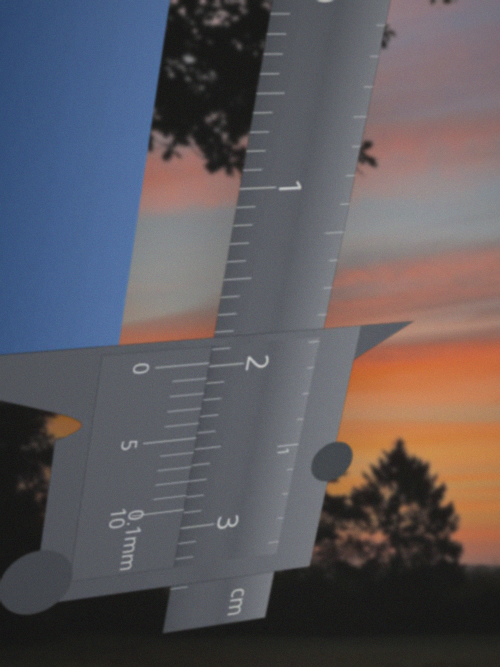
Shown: 19.8 mm
